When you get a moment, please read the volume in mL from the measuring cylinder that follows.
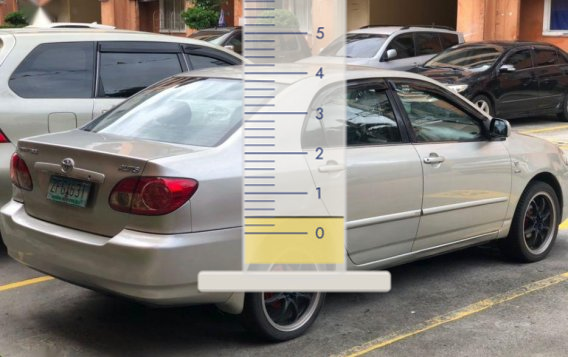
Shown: 0.4 mL
